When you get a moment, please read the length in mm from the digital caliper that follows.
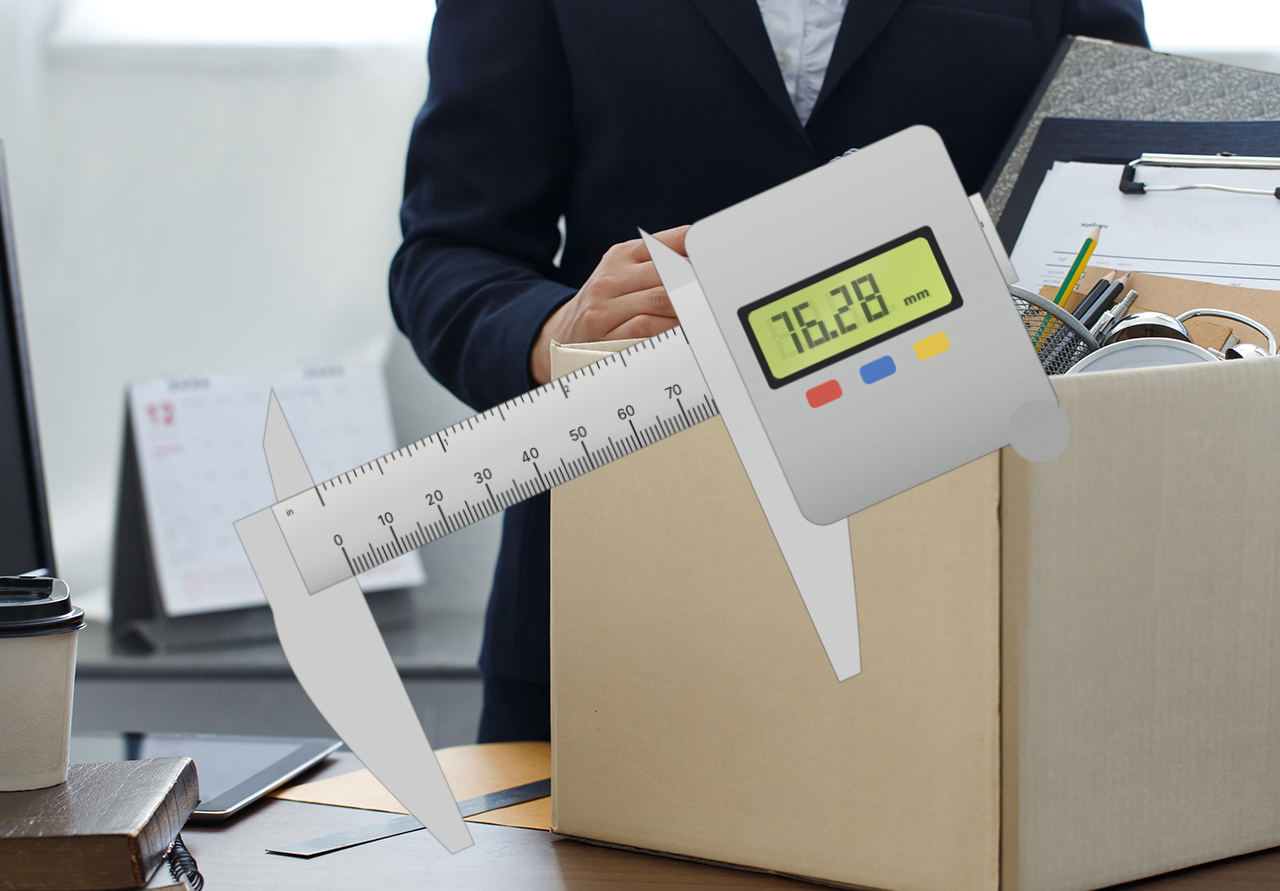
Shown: 76.28 mm
